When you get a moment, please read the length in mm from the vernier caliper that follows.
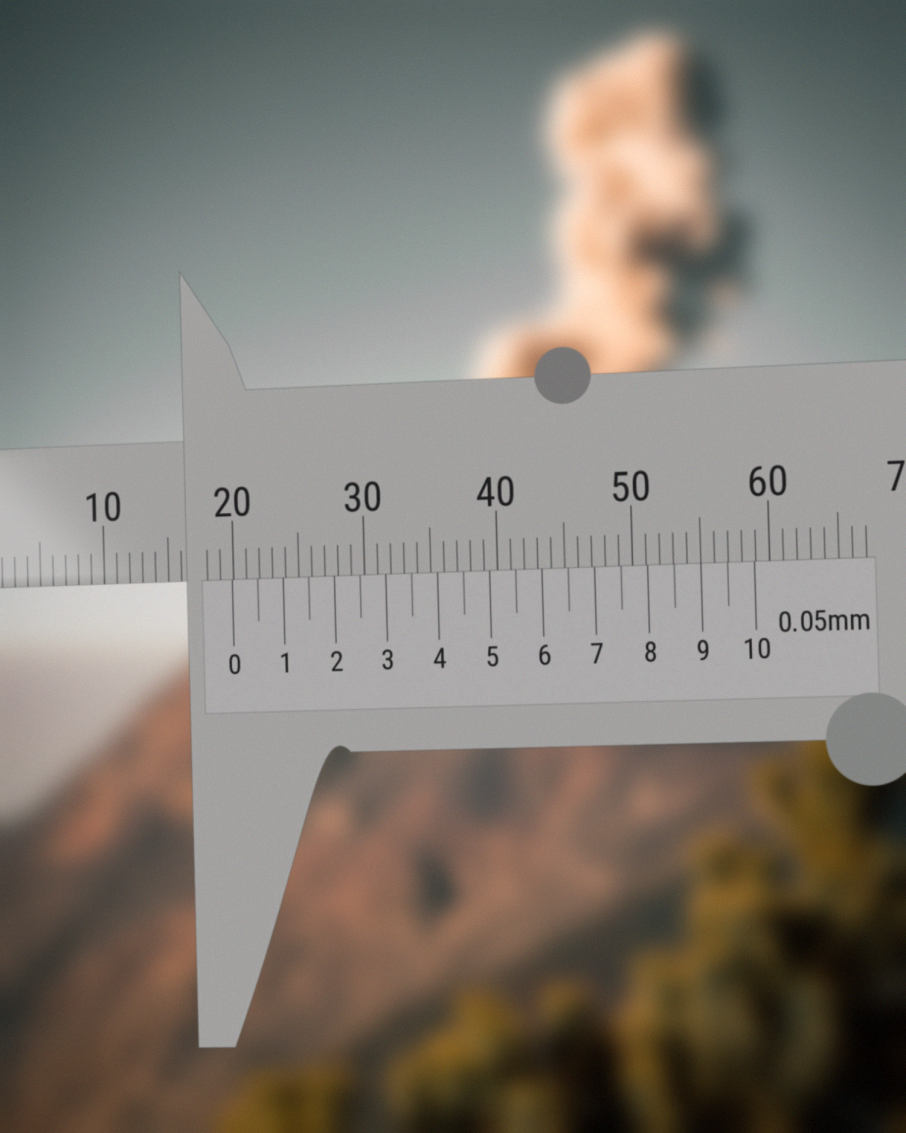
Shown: 19.9 mm
